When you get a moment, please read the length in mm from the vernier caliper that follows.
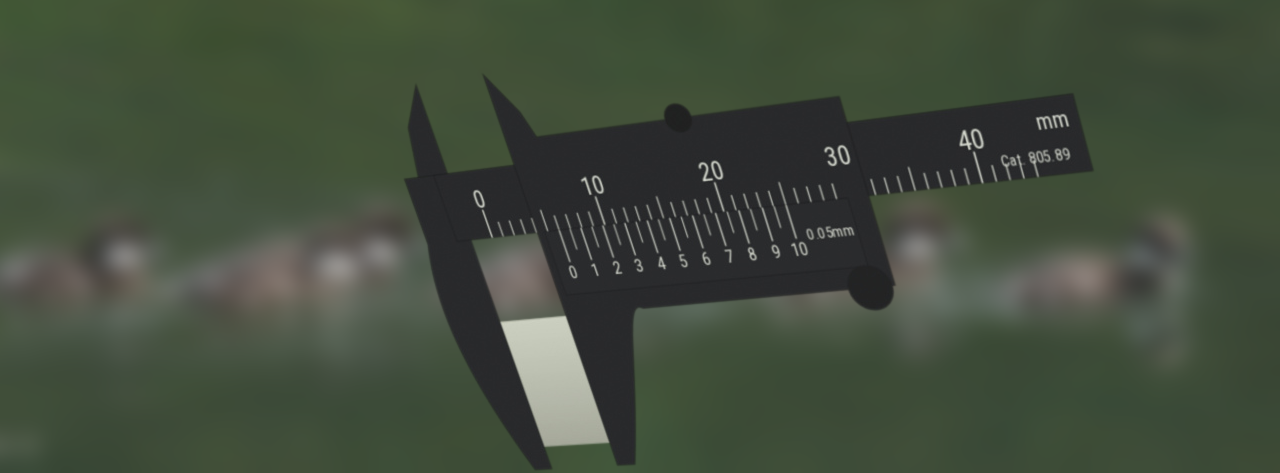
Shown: 6.0 mm
